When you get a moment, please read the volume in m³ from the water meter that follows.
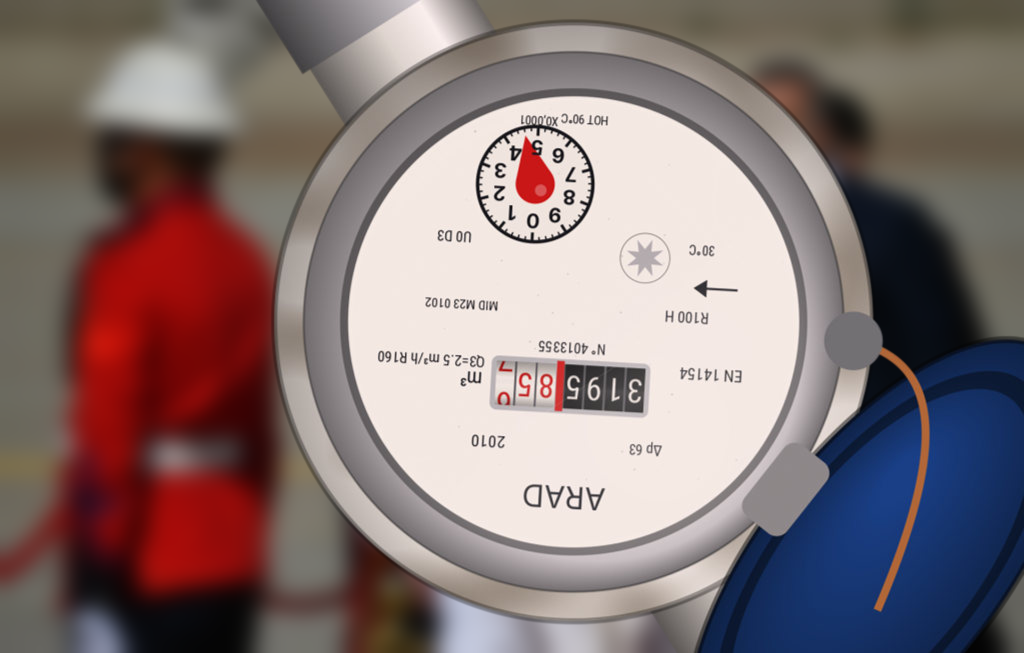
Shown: 3195.8564 m³
